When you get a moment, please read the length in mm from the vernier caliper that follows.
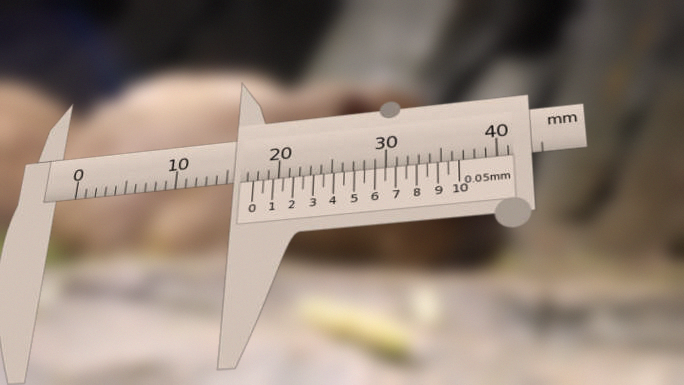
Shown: 17.6 mm
